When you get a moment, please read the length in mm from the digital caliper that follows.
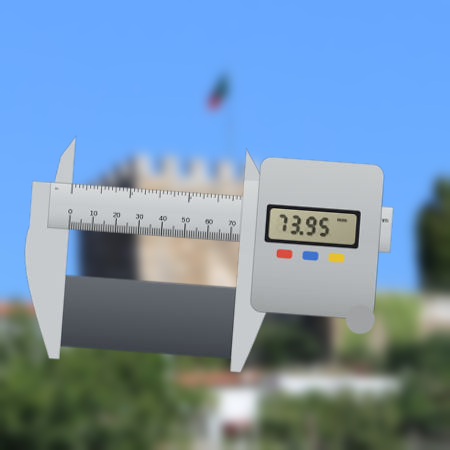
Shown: 73.95 mm
